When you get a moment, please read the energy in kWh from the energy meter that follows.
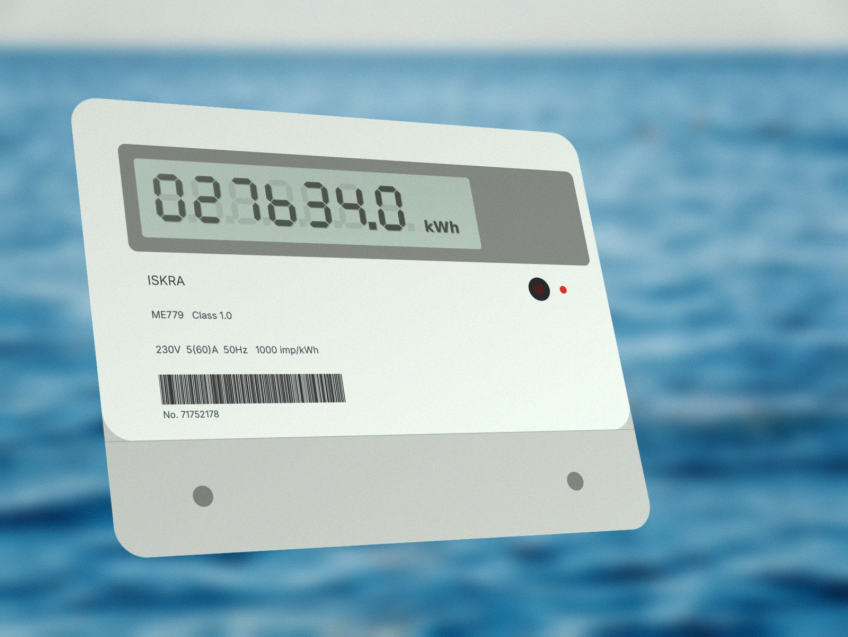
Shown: 27634.0 kWh
